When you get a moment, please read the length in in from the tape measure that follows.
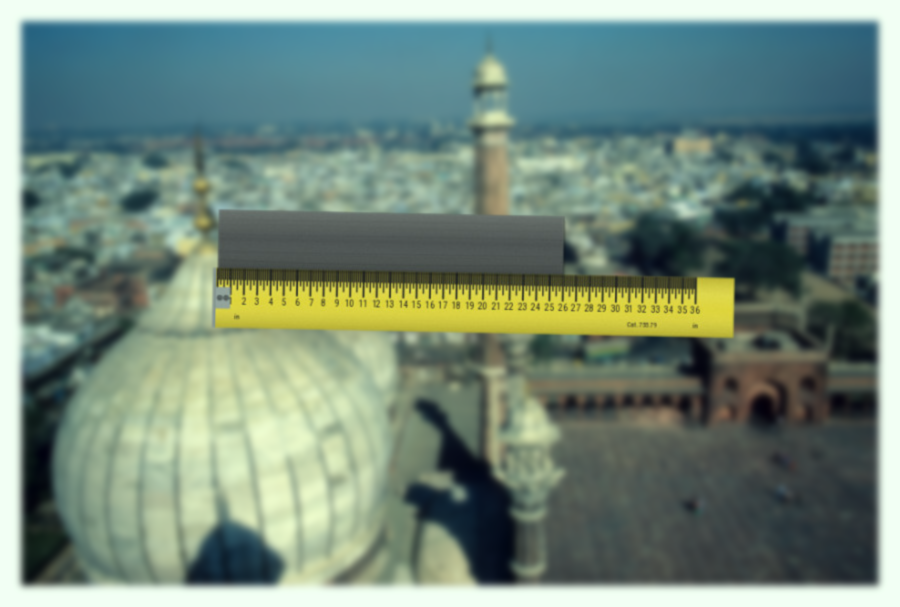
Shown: 26 in
